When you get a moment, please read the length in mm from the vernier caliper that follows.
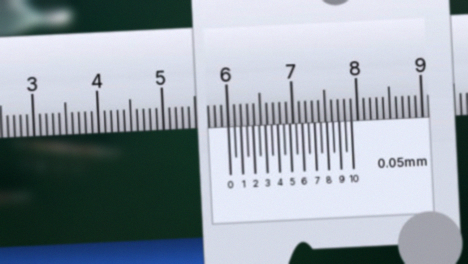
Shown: 60.0 mm
